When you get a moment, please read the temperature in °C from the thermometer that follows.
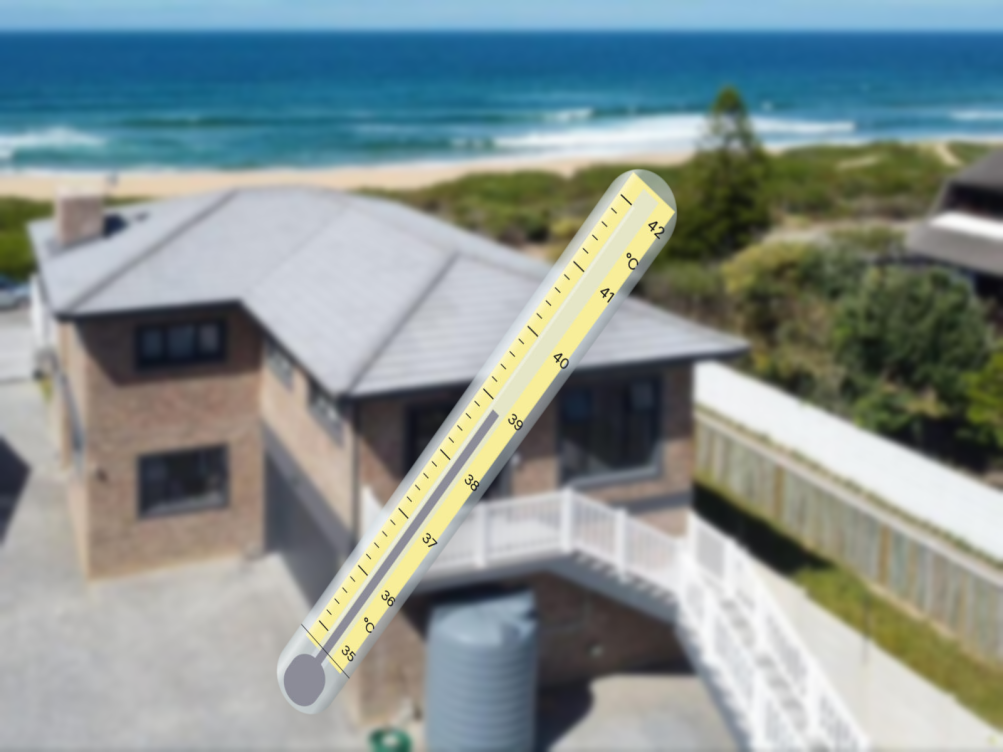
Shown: 38.9 °C
